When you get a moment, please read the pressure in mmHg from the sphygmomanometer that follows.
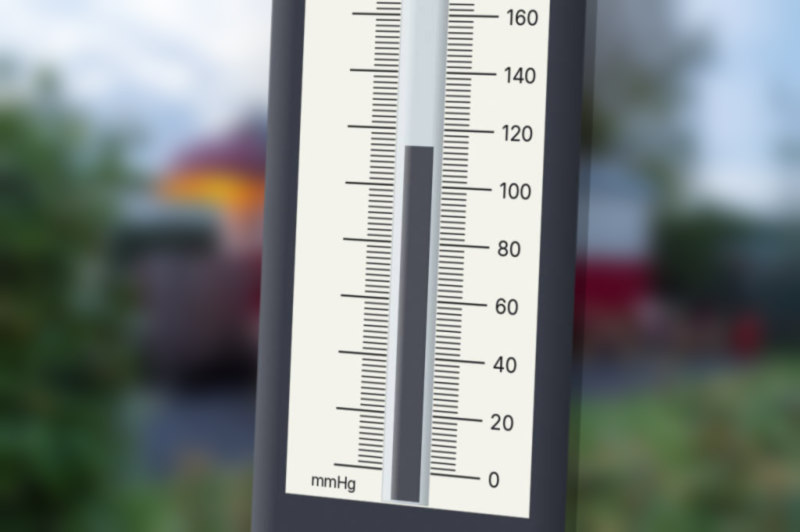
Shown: 114 mmHg
